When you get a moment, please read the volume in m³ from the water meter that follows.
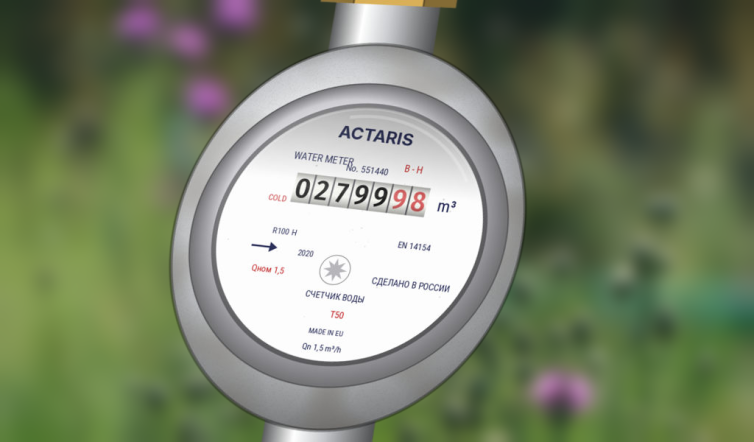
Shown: 2799.98 m³
